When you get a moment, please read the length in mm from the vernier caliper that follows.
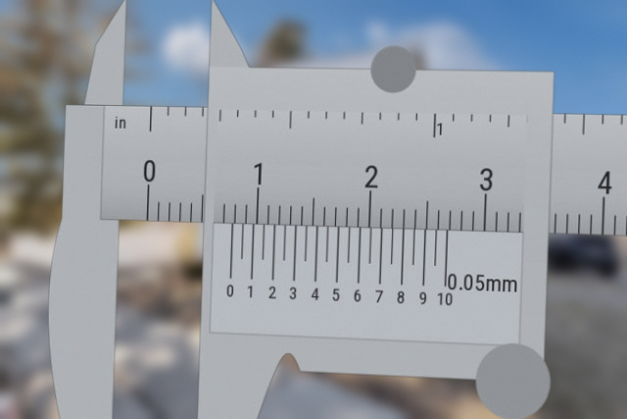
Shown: 7.8 mm
